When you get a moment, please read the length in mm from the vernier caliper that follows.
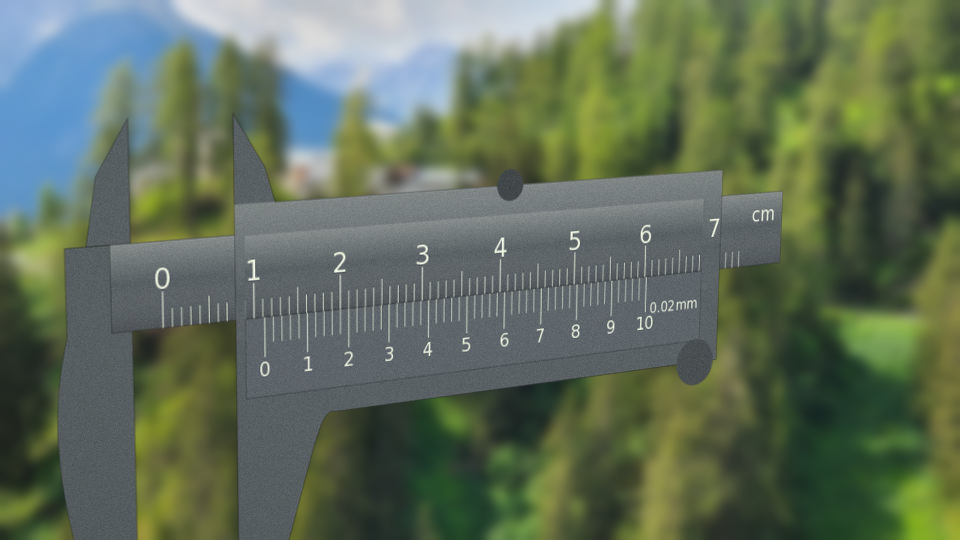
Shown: 11.2 mm
